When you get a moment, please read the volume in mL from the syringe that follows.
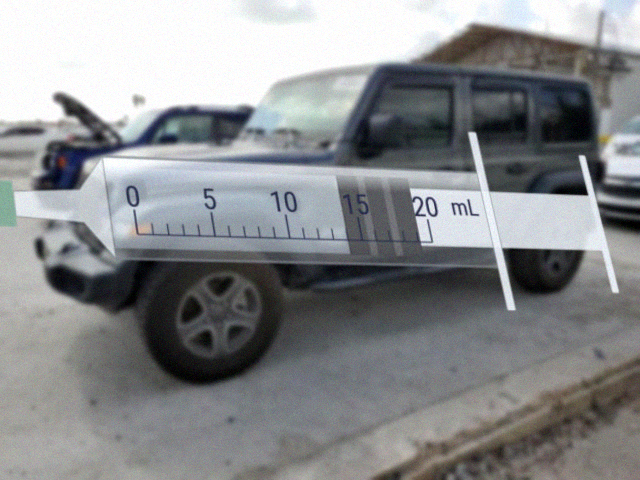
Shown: 14 mL
